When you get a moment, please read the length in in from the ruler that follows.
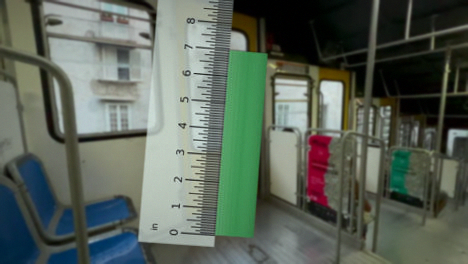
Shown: 7 in
